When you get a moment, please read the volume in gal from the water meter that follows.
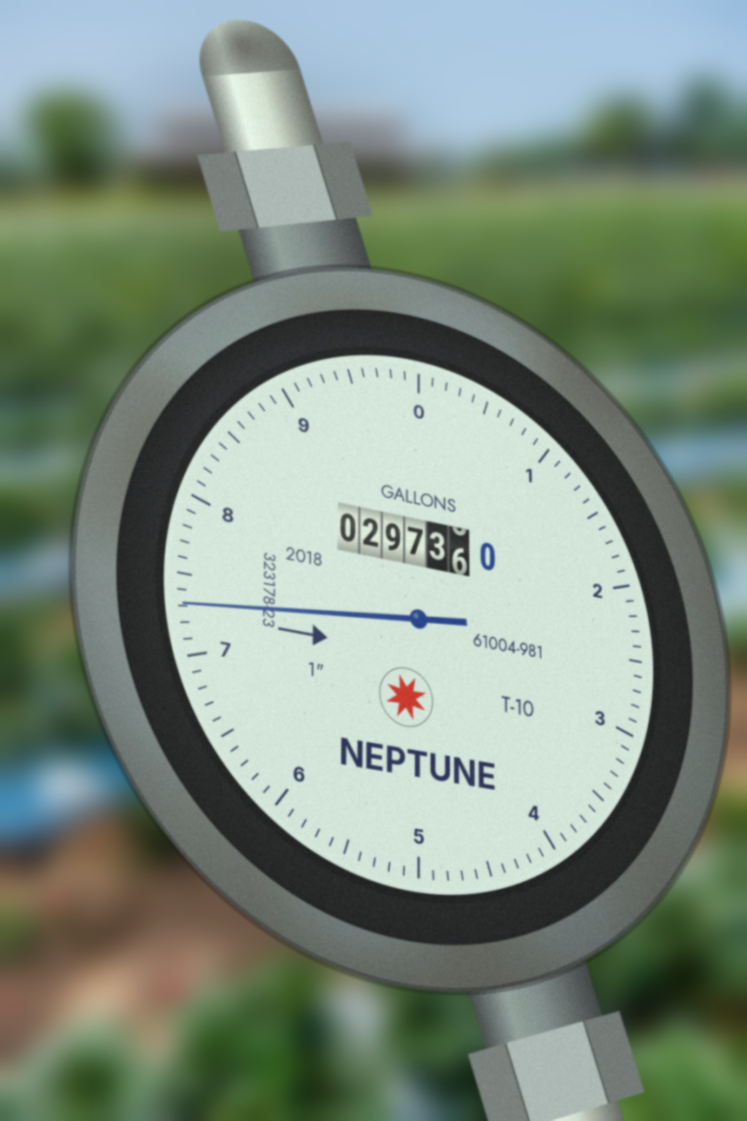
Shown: 297357.3 gal
